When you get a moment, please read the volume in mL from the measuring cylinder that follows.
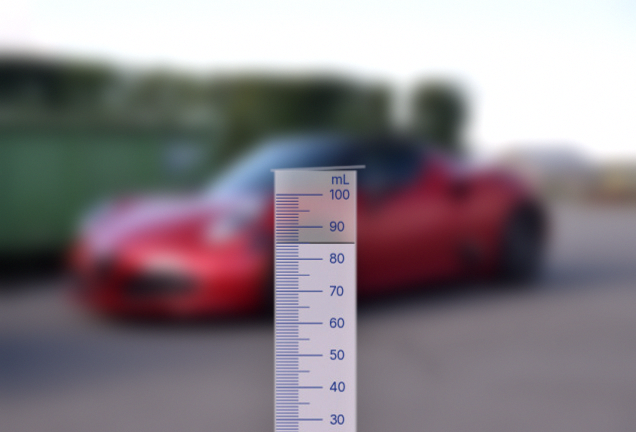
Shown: 85 mL
